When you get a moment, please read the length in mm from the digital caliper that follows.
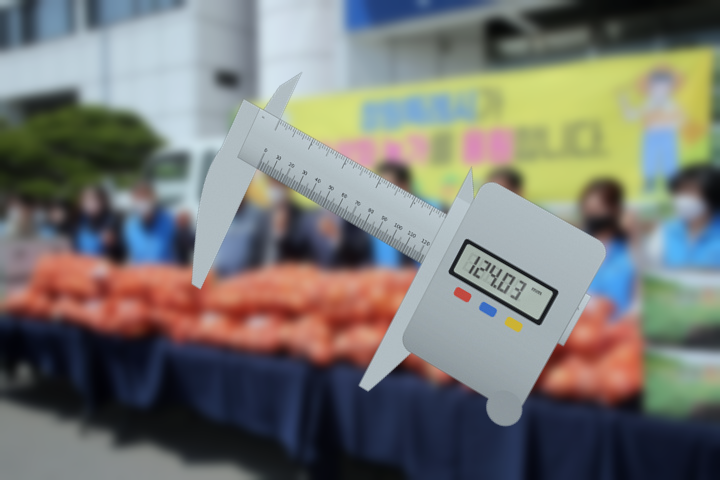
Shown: 124.03 mm
